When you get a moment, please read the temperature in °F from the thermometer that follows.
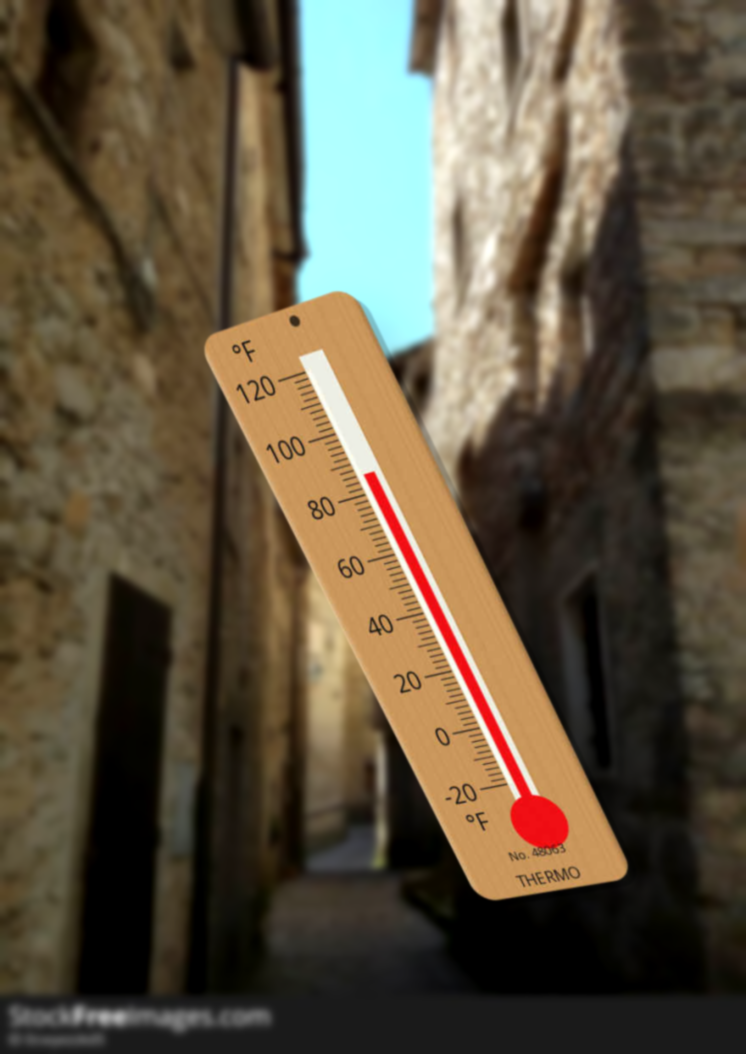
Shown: 86 °F
